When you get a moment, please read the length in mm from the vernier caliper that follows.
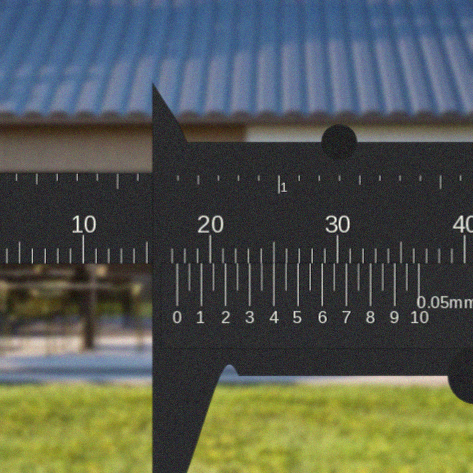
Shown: 17.4 mm
